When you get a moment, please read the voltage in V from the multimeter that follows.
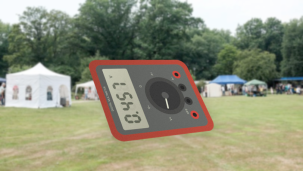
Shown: 0.457 V
